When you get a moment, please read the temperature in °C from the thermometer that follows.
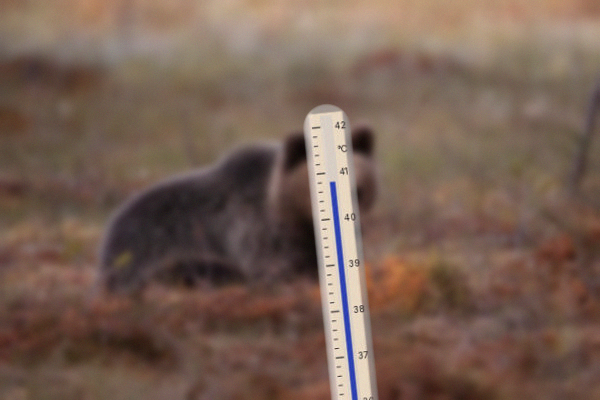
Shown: 40.8 °C
